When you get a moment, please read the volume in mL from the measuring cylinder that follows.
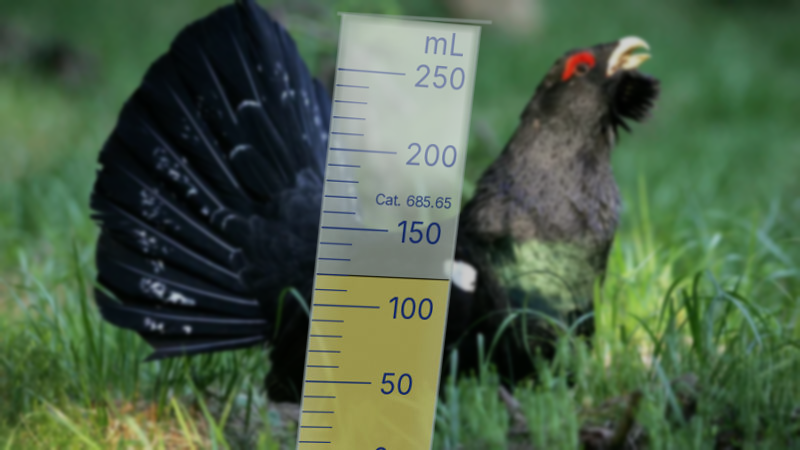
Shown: 120 mL
